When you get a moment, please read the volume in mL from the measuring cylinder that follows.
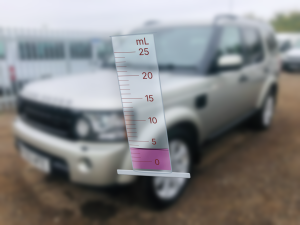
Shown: 3 mL
